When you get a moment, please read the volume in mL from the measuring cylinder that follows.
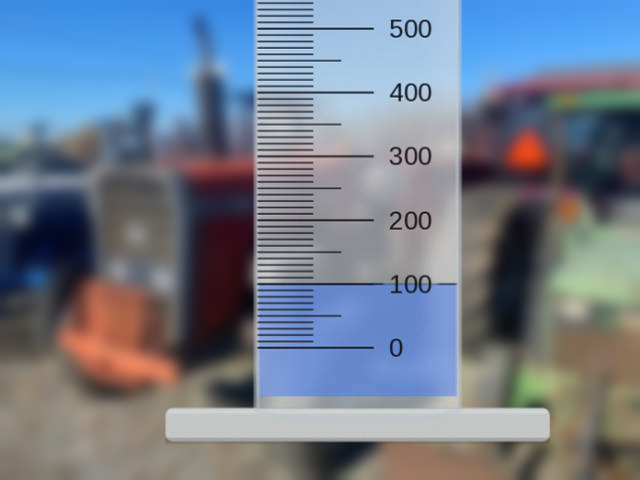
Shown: 100 mL
